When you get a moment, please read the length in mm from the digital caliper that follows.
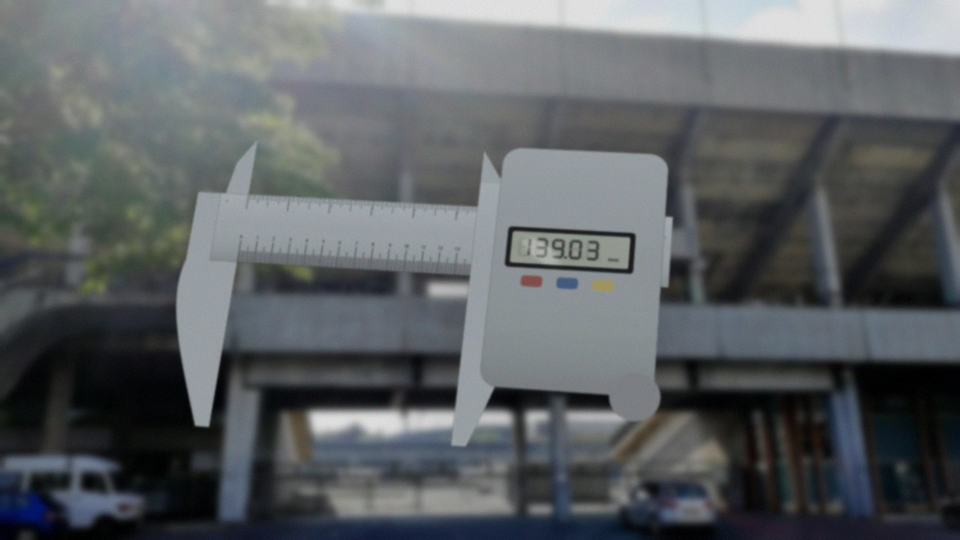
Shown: 139.03 mm
